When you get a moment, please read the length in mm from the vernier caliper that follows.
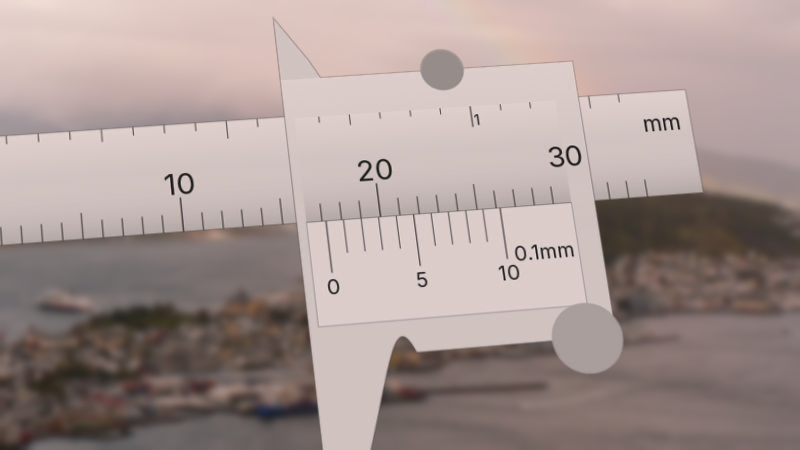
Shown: 17.2 mm
